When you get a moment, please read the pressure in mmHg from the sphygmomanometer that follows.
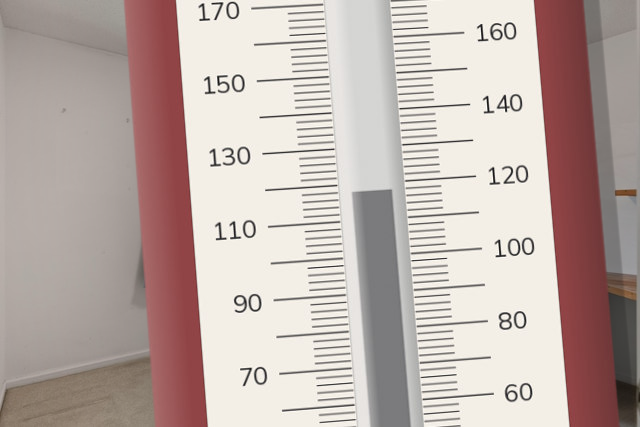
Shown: 118 mmHg
